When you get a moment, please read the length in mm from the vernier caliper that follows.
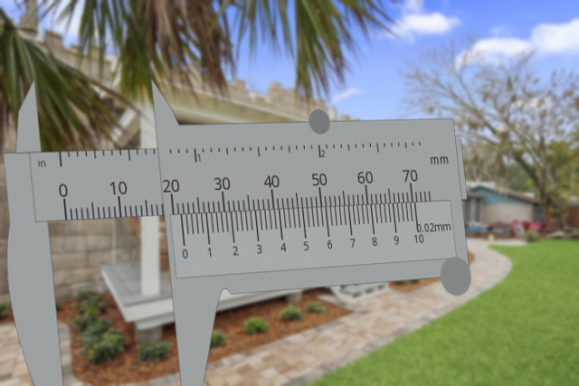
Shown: 21.5 mm
